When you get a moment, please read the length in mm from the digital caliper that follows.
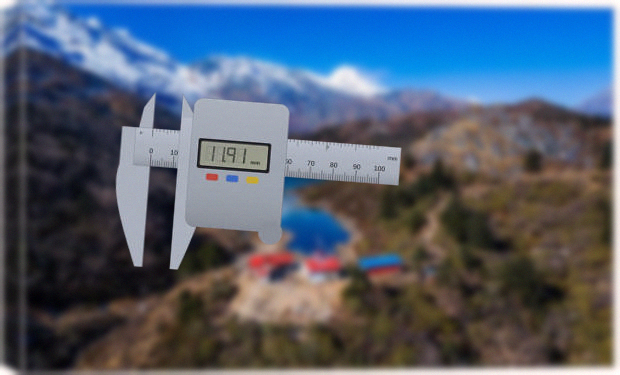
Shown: 11.91 mm
